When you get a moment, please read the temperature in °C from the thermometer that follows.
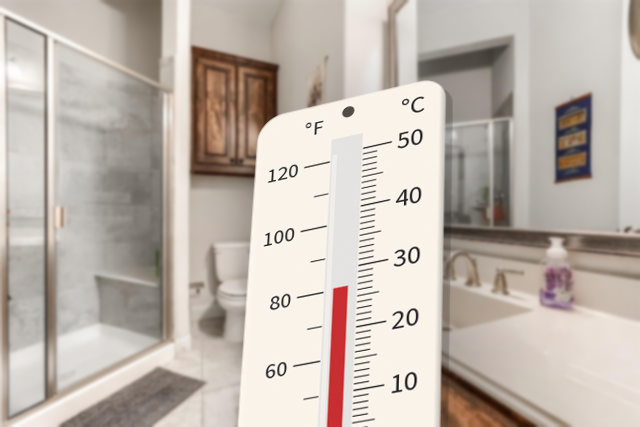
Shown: 27 °C
